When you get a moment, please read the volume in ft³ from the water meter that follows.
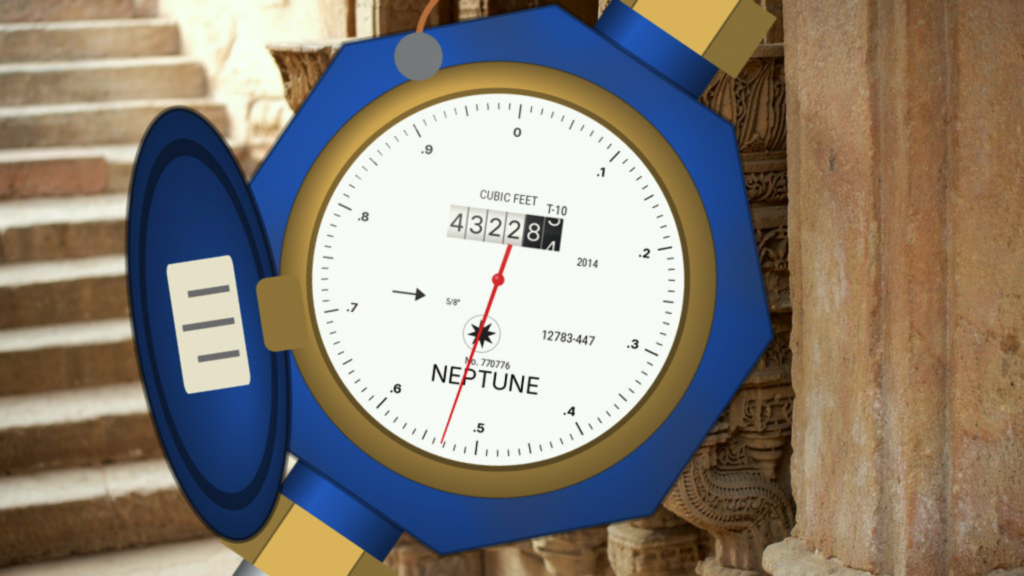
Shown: 432283.53 ft³
